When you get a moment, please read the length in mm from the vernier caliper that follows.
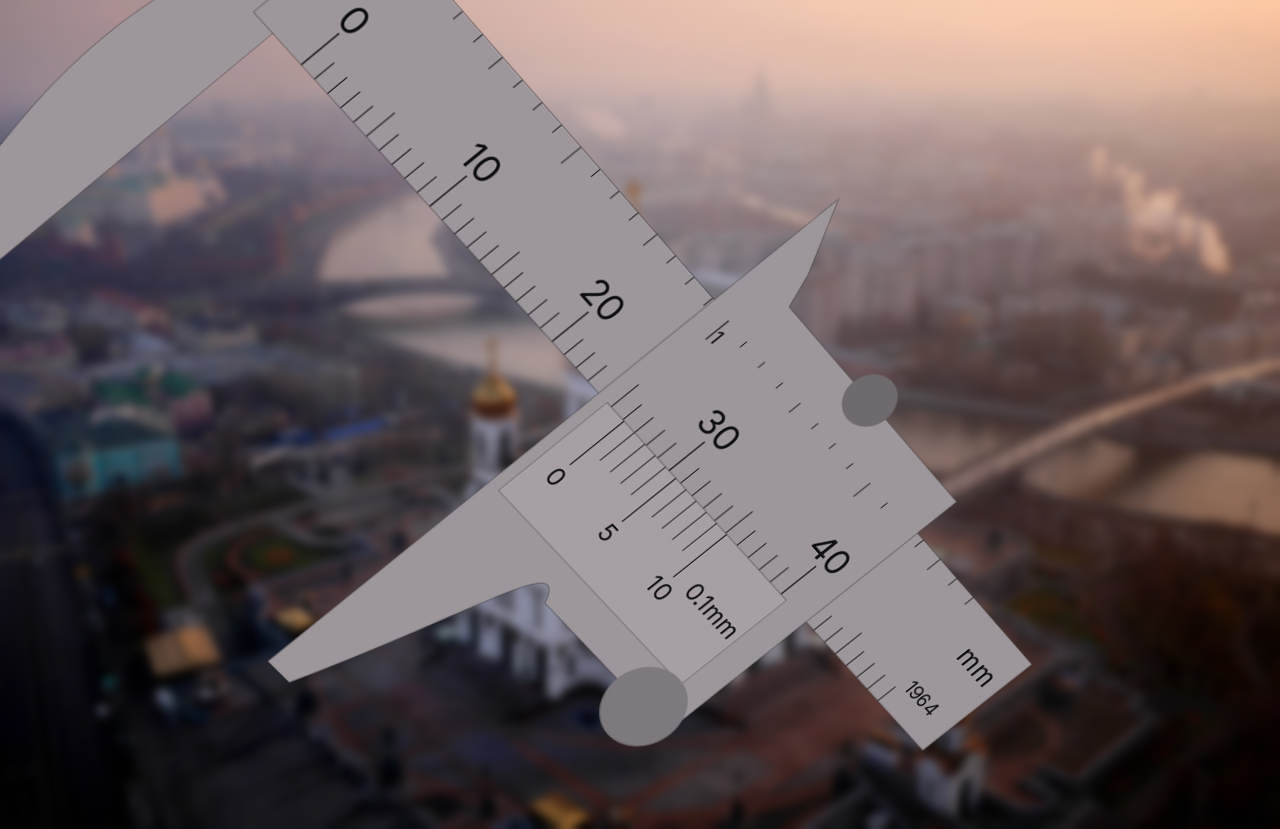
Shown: 26.1 mm
